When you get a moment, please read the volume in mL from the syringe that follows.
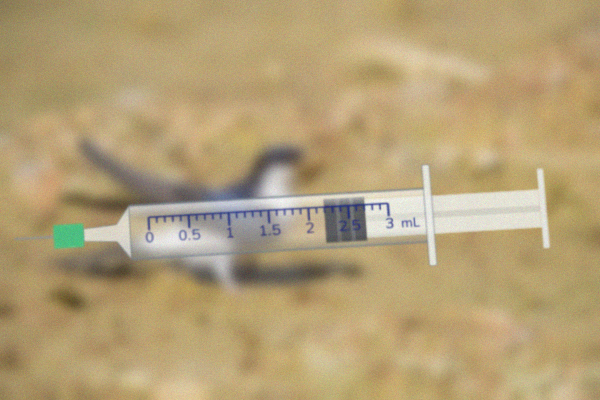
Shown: 2.2 mL
